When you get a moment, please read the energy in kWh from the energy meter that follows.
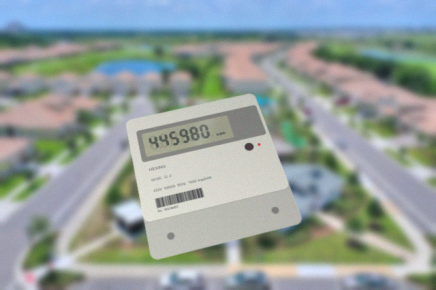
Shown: 445980 kWh
